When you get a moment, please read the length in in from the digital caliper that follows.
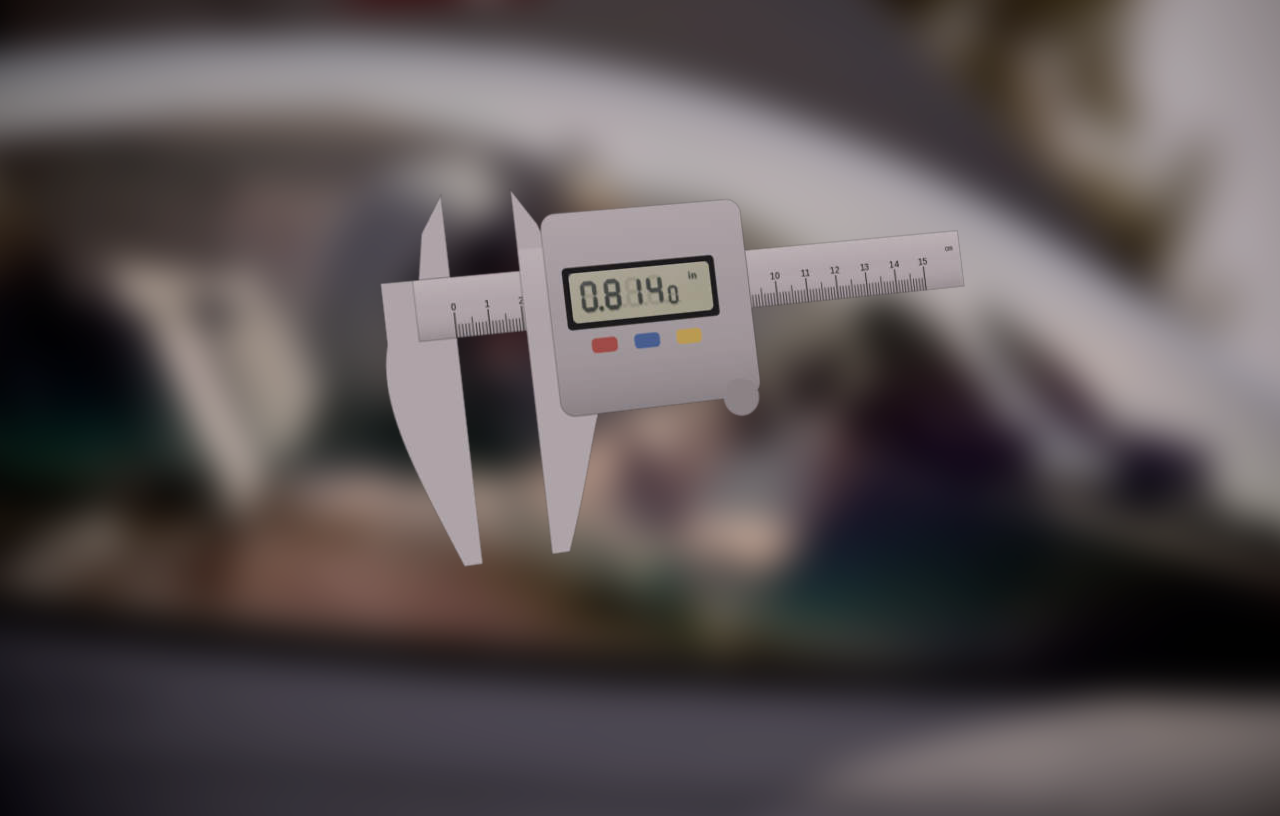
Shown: 0.8140 in
